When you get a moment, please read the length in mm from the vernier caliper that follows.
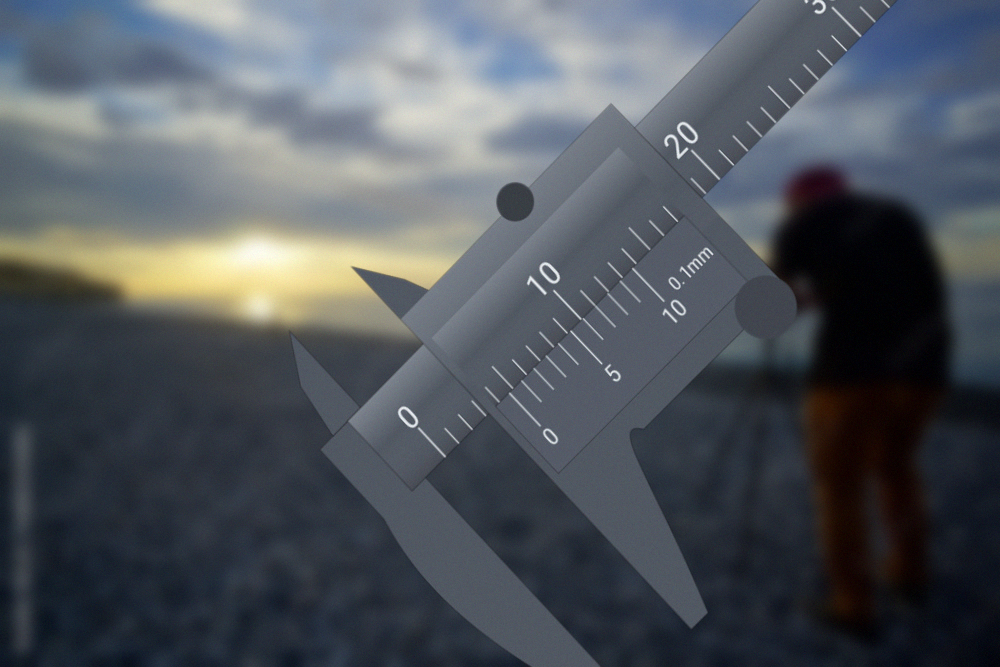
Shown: 4.7 mm
